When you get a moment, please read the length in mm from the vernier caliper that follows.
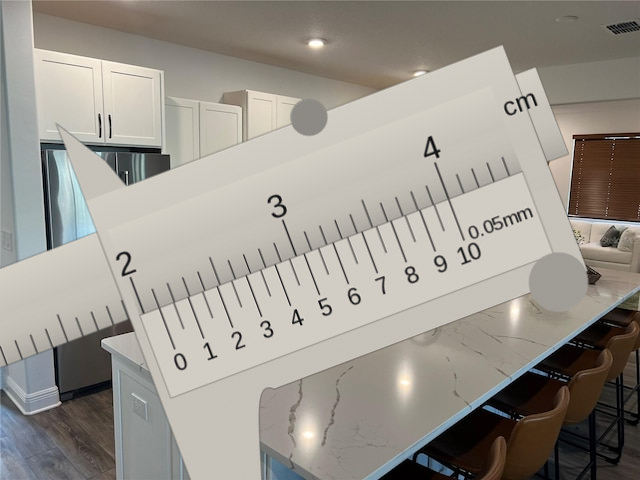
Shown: 21.0 mm
